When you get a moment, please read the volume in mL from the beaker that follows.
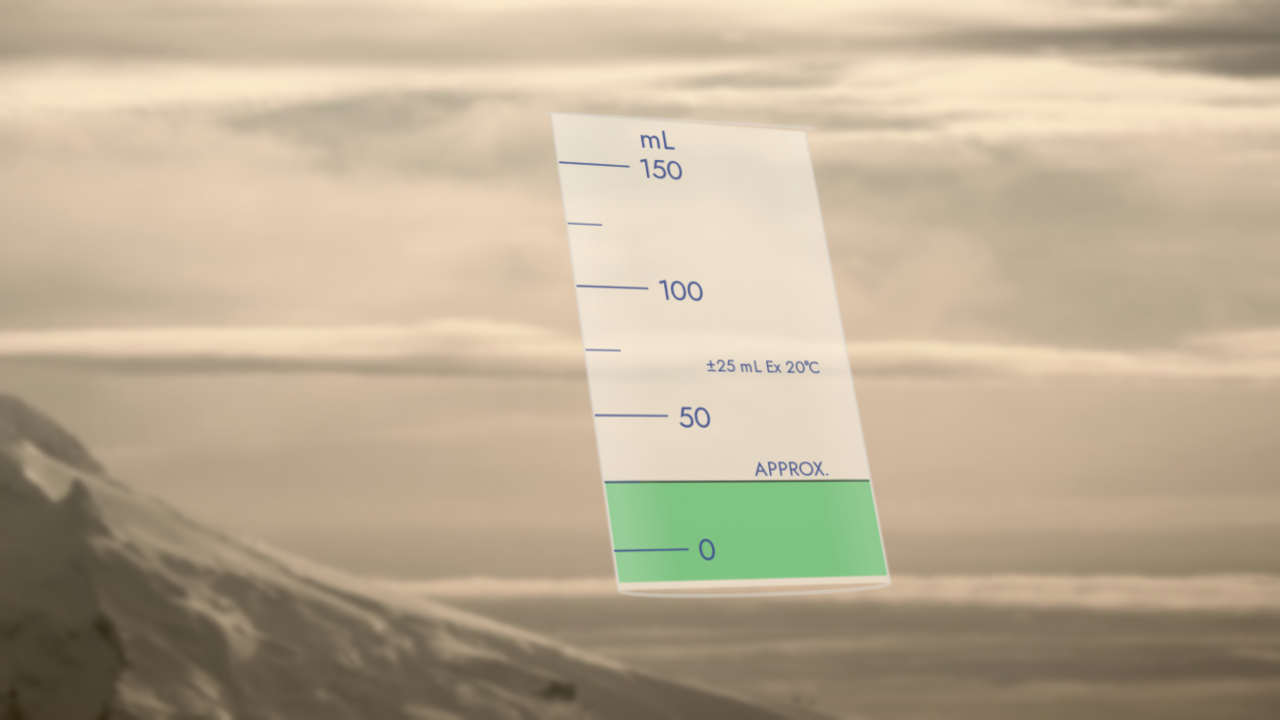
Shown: 25 mL
